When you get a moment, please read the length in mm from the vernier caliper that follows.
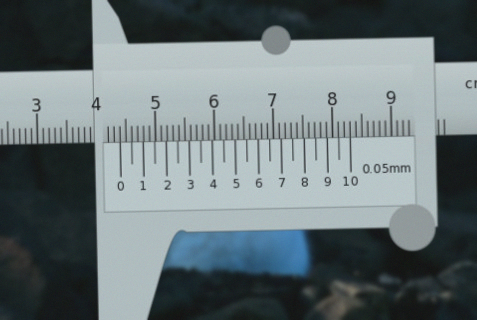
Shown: 44.0 mm
